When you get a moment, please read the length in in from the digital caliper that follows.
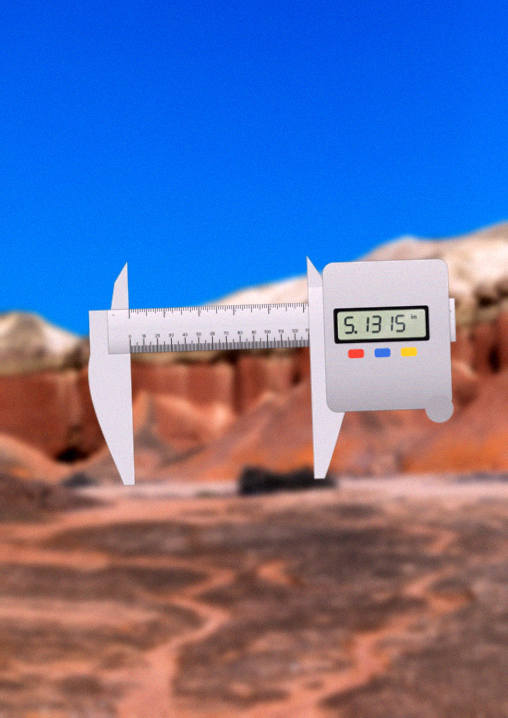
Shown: 5.1315 in
